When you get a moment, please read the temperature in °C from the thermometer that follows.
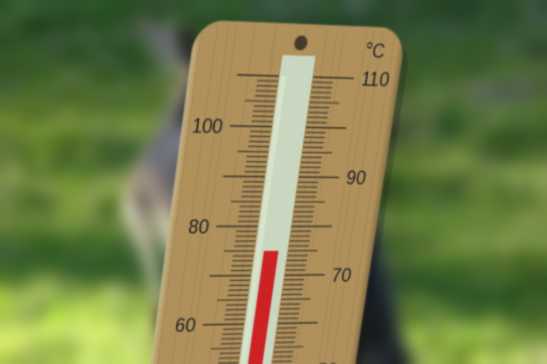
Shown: 75 °C
